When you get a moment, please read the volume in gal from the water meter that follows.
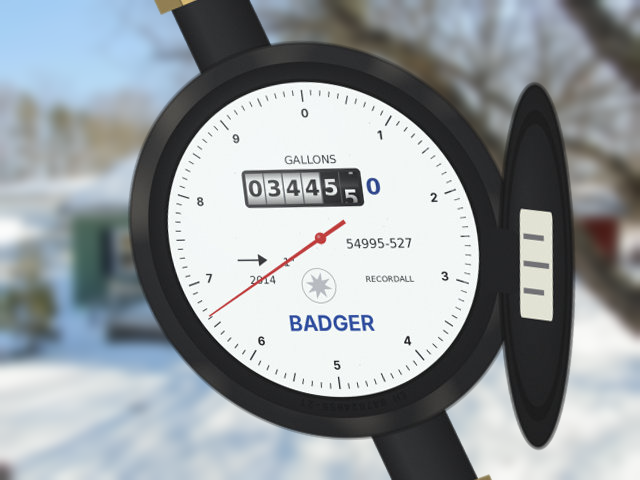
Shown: 344546.6 gal
